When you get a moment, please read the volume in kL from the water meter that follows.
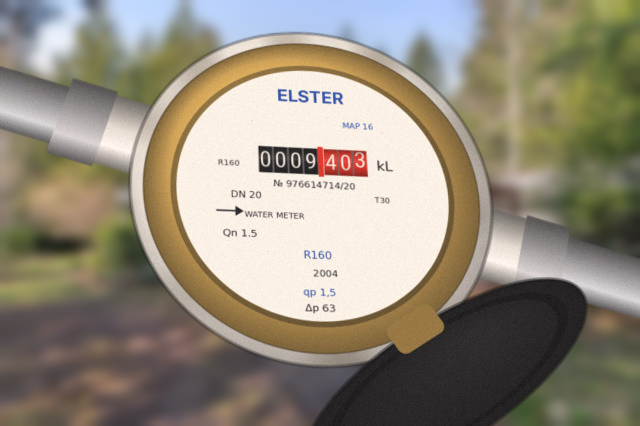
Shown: 9.403 kL
